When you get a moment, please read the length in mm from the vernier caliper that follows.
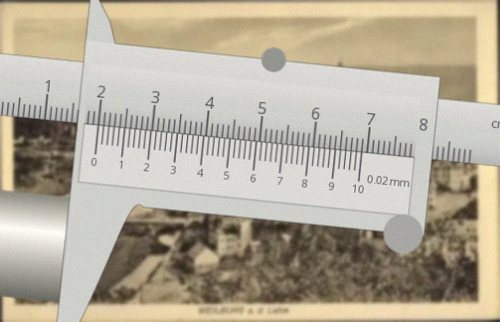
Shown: 20.0 mm
